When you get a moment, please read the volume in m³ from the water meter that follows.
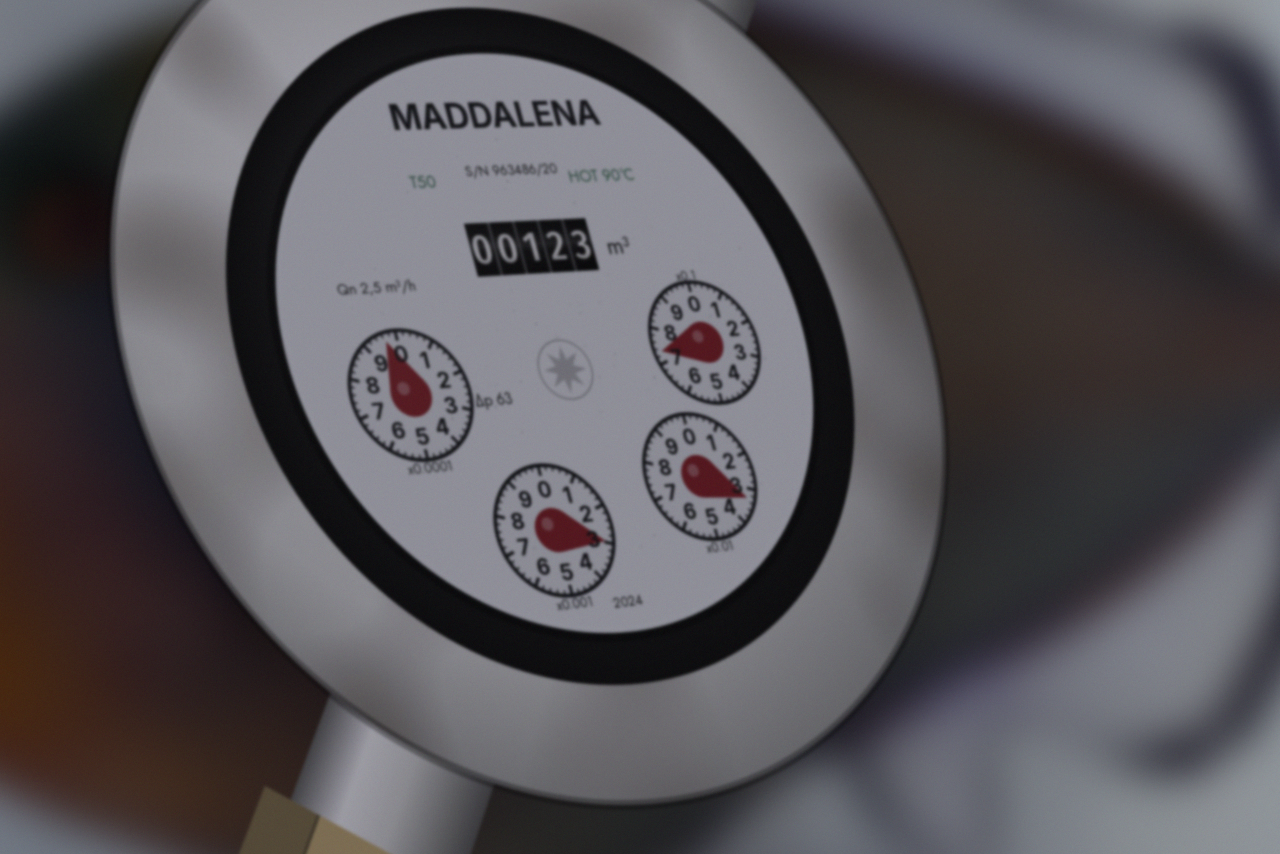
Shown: 123.7329 m³
